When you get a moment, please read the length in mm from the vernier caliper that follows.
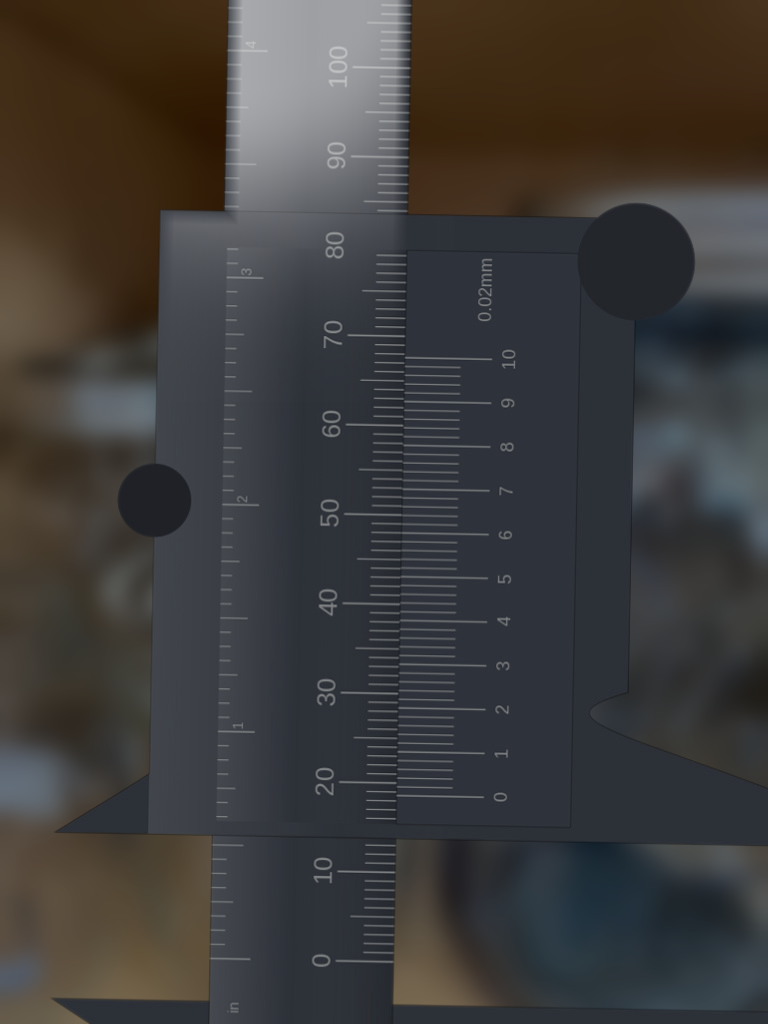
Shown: 18.6 mm
